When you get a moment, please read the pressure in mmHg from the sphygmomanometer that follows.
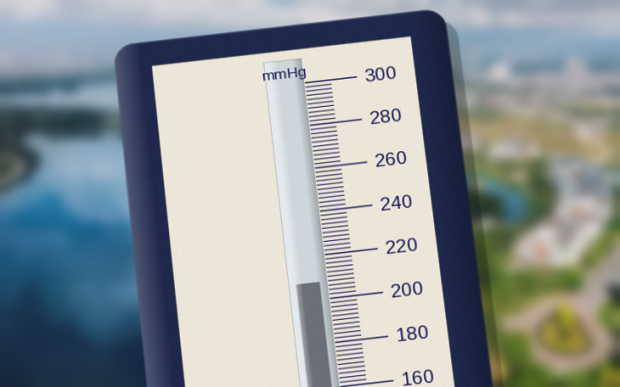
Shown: 208 mmHg
